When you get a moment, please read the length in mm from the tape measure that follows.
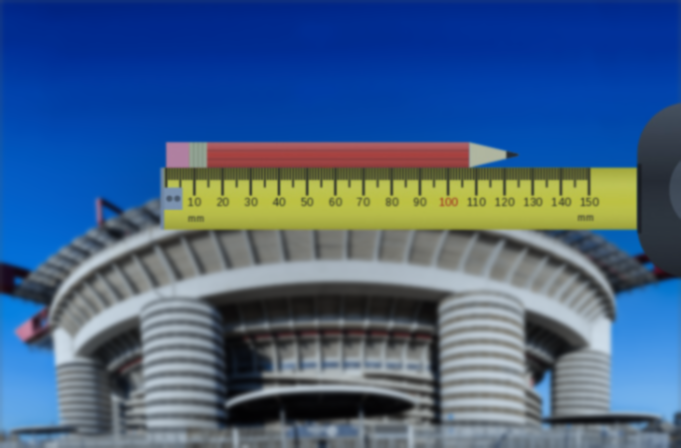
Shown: 125 mm
